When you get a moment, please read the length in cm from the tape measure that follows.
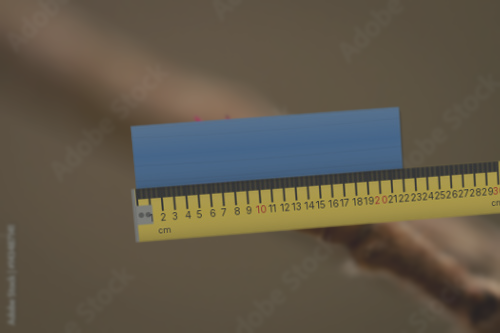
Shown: 22 cm
